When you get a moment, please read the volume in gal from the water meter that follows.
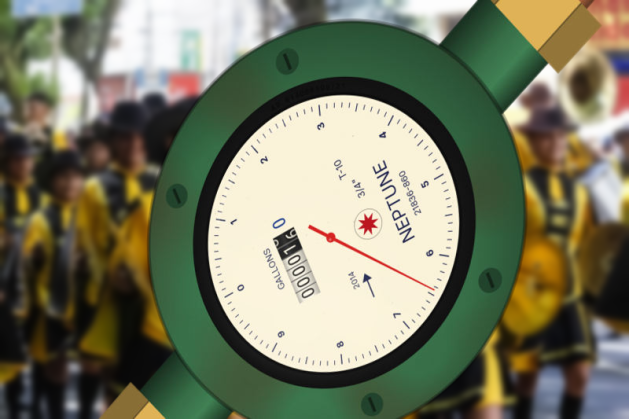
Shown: 156.4 gal
